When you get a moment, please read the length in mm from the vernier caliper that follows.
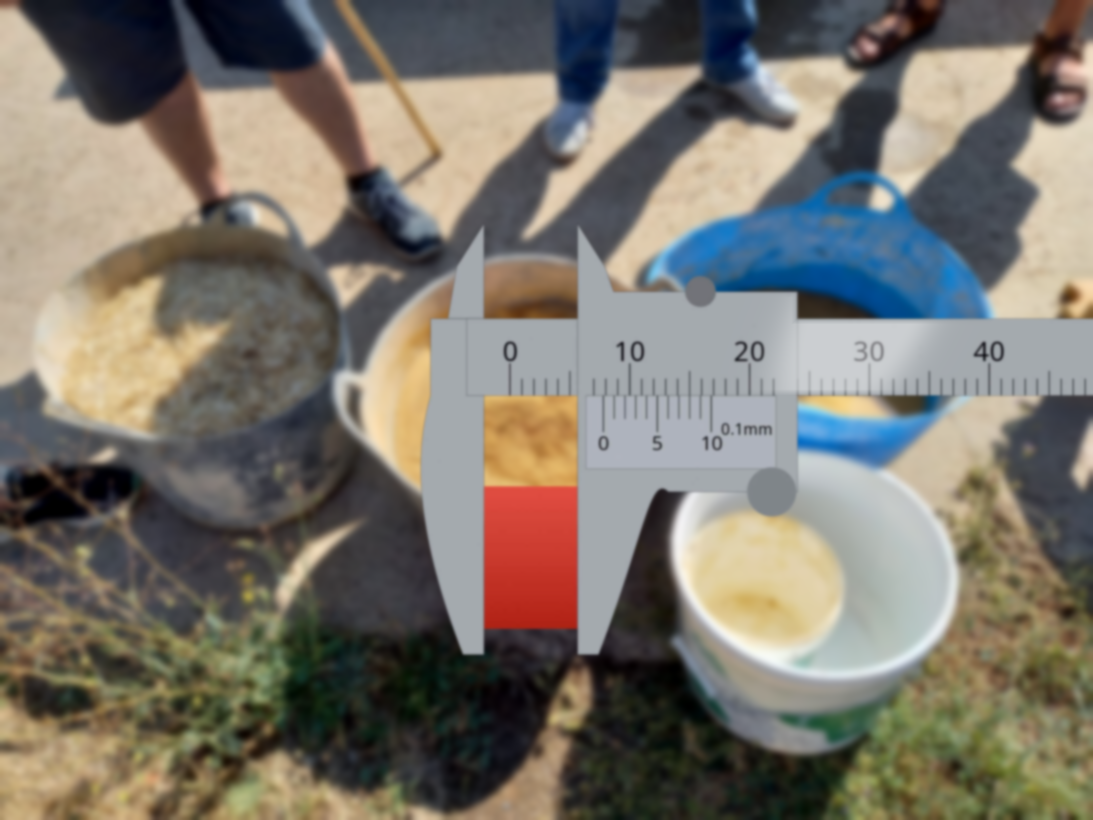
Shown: 7.8 mm
